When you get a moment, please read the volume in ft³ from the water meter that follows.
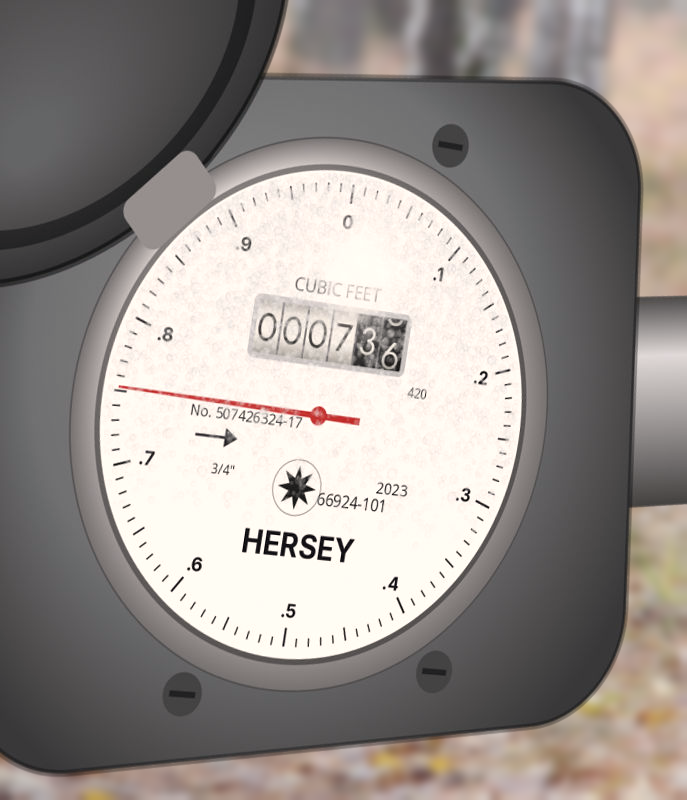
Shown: 735.75 ft³
